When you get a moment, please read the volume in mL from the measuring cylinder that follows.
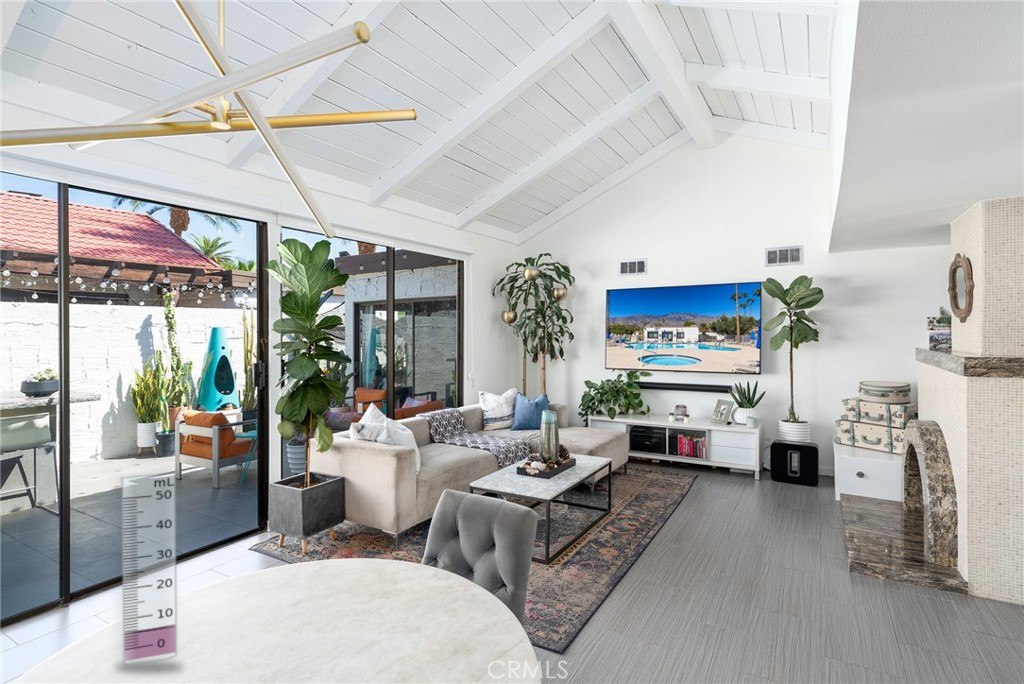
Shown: 5 mL
